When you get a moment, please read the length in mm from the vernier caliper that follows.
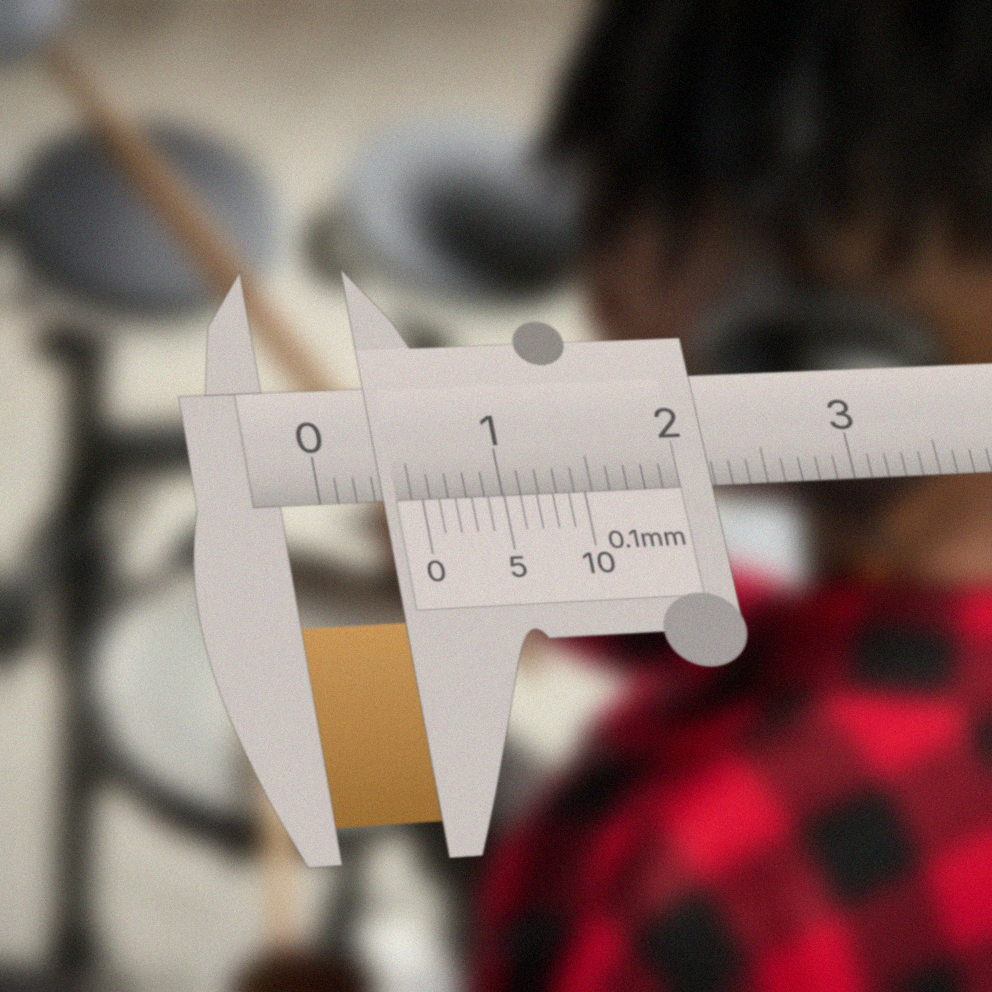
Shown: 5.6 mm
